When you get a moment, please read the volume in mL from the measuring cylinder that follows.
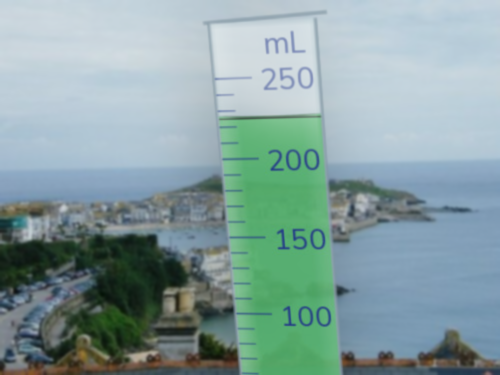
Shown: 225 mL
